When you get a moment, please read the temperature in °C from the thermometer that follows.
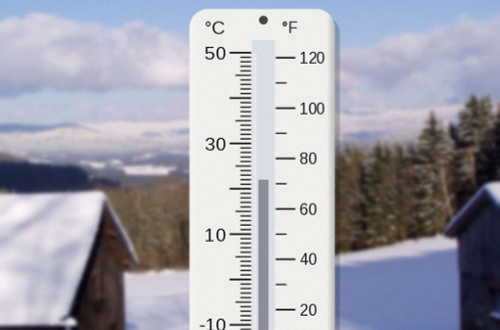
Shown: 22 °C
